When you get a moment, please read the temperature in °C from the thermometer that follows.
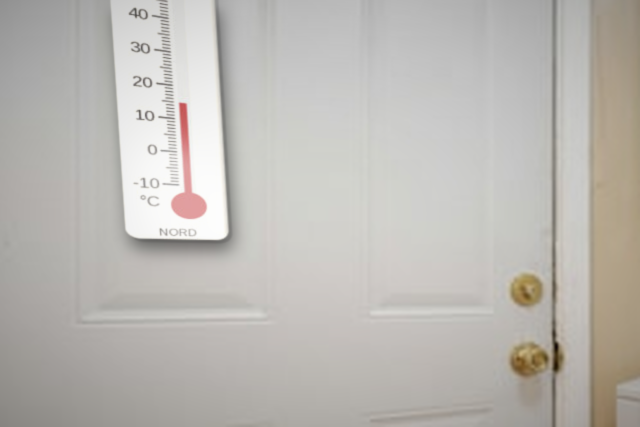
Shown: 15 °C
